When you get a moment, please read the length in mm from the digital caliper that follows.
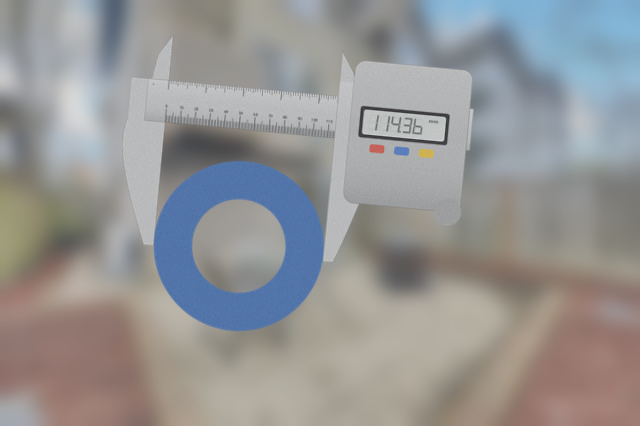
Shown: 114.36 mm
